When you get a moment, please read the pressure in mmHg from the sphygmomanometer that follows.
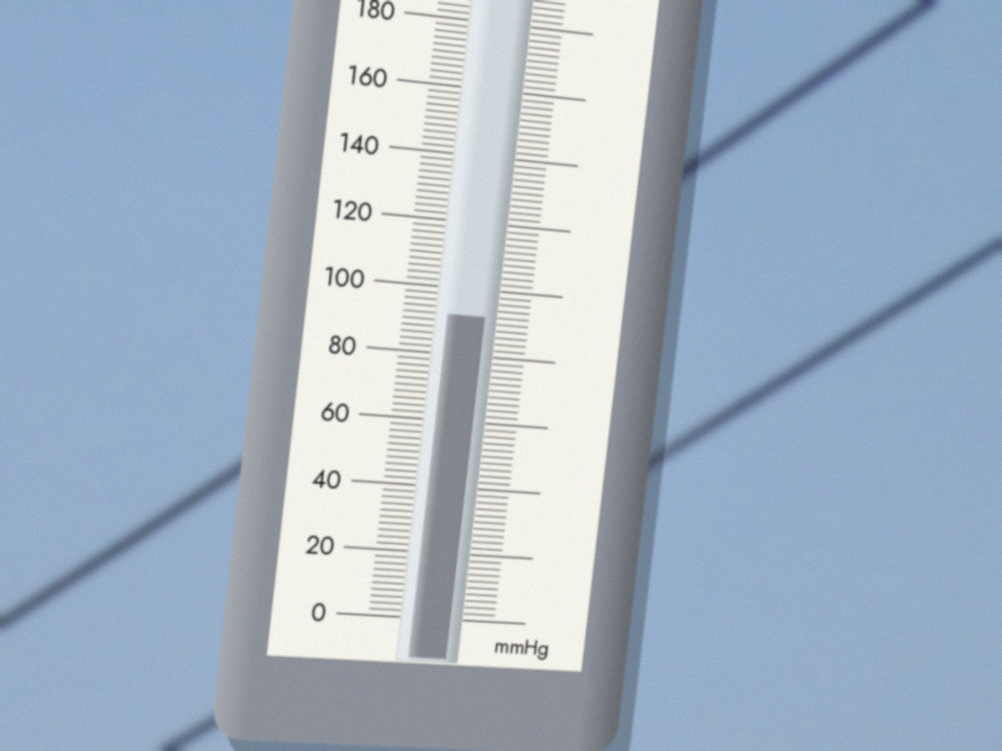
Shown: 92 mmHg
